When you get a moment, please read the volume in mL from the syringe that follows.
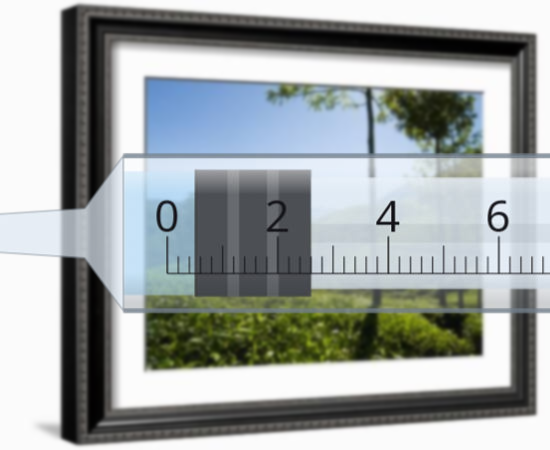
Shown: 0.5 mL
